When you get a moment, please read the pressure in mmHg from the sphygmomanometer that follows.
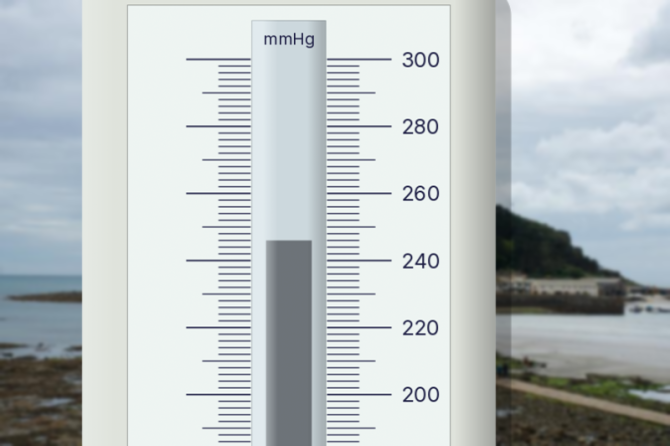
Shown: 246 mmHg
